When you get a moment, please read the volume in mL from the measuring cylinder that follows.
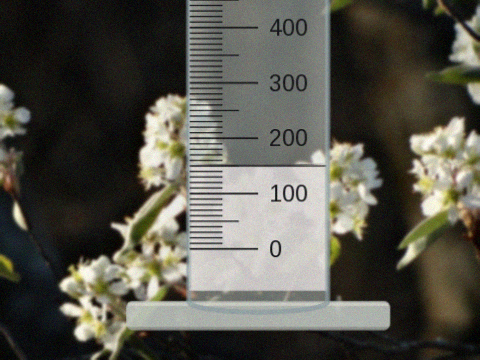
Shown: 150 mL
